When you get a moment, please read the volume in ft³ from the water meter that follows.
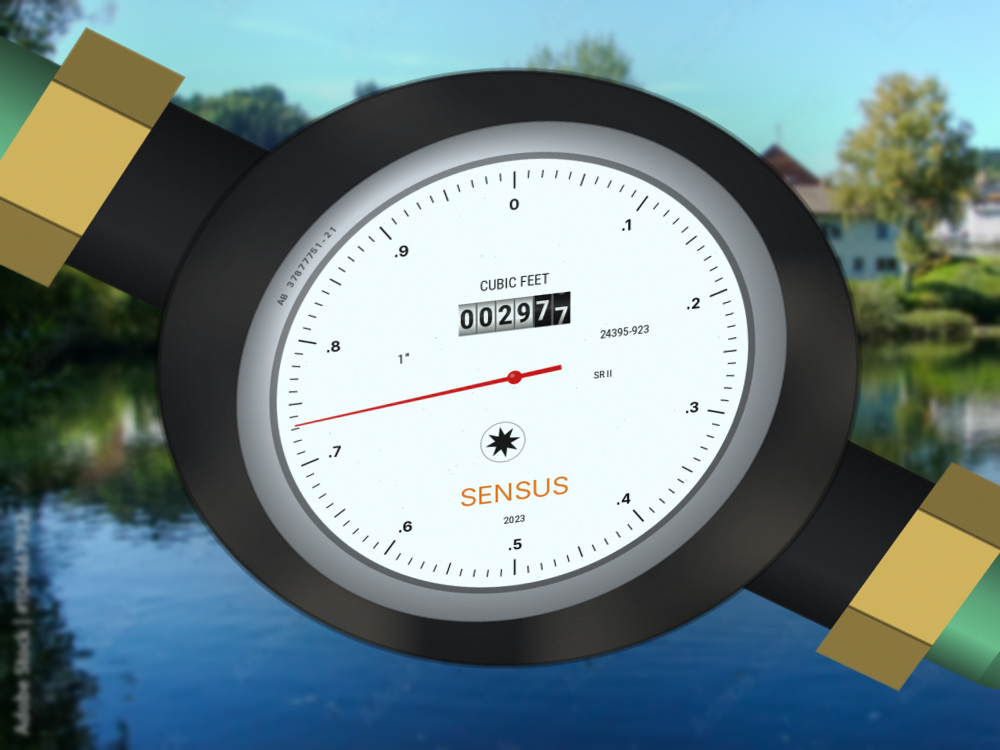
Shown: 2976.73 ft³
